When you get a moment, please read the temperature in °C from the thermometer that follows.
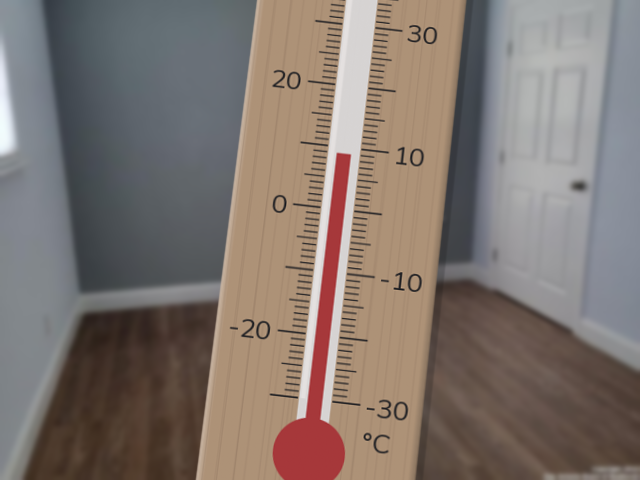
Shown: 9 °C
